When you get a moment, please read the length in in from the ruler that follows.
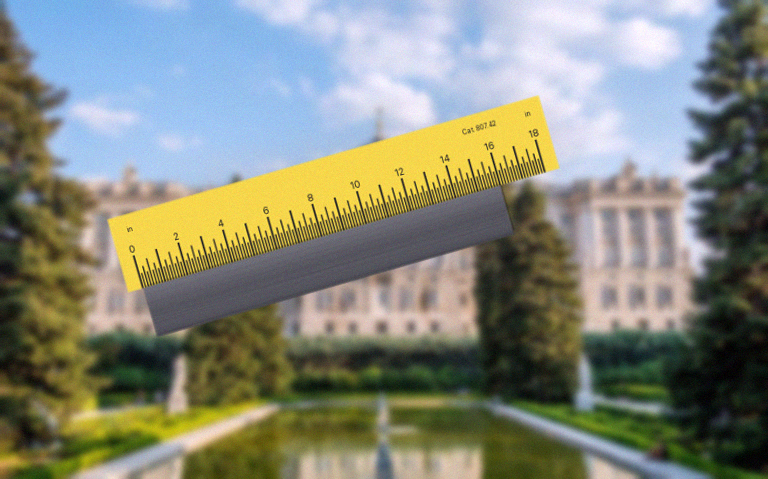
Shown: 16 in
